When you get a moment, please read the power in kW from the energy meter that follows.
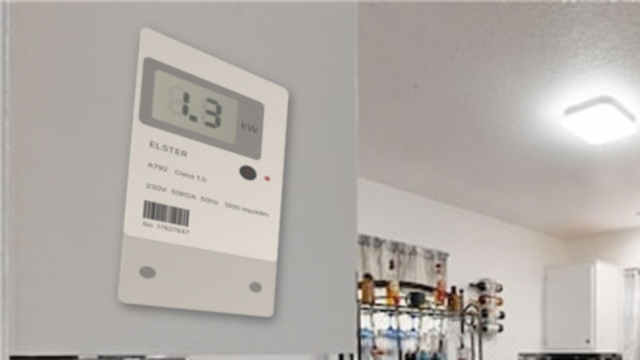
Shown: 1.3 kW
